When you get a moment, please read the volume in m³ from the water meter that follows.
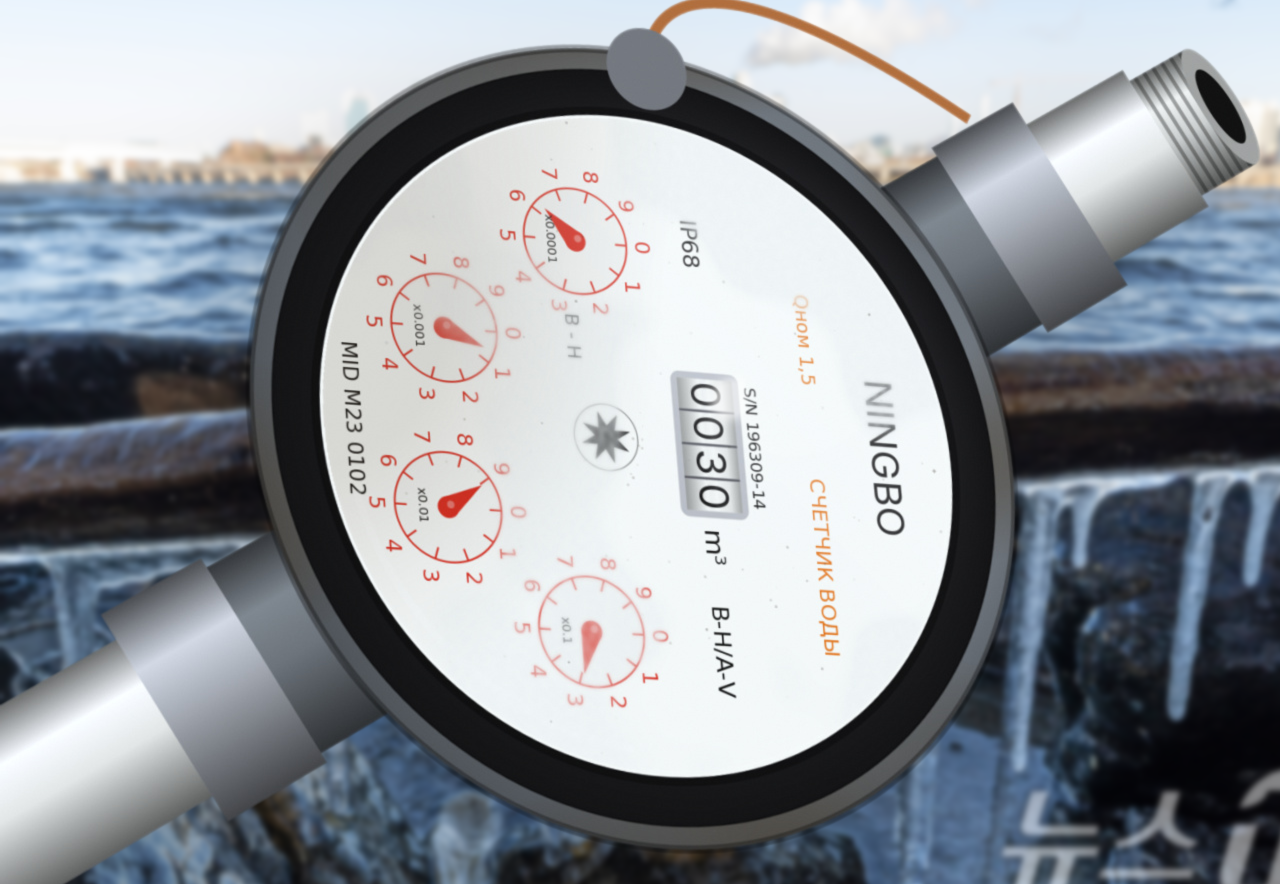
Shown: 30.2906 m³
